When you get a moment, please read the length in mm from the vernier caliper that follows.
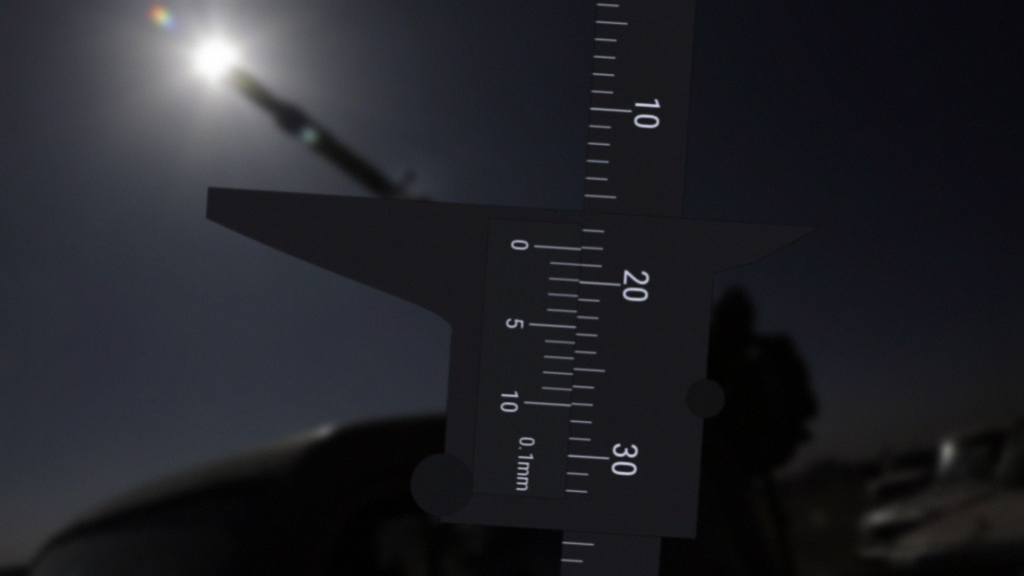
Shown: 18.1 mm
